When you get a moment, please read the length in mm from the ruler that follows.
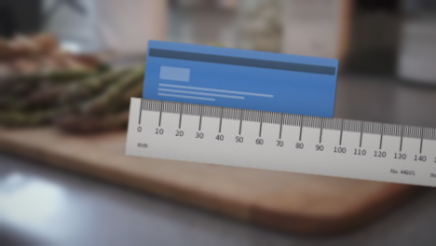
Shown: 95 mm
